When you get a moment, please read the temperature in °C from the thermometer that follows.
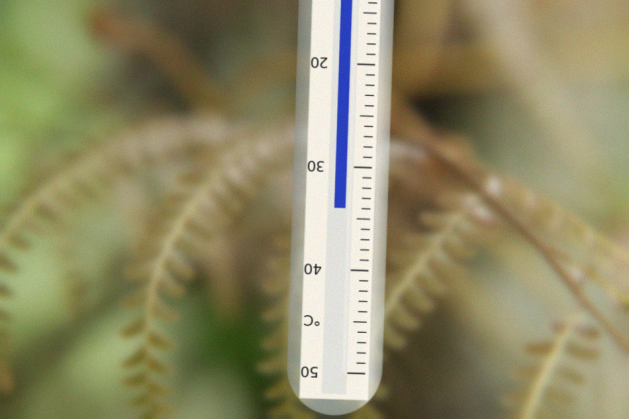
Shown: 34 °C
